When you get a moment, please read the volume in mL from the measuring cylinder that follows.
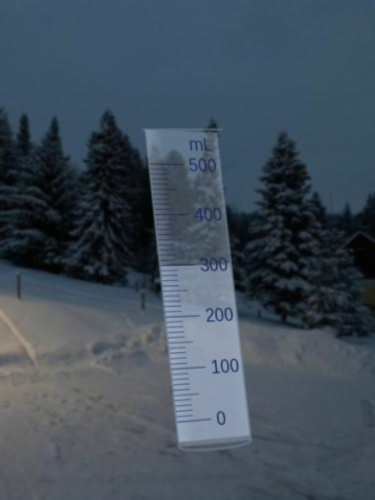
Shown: 300 mL
